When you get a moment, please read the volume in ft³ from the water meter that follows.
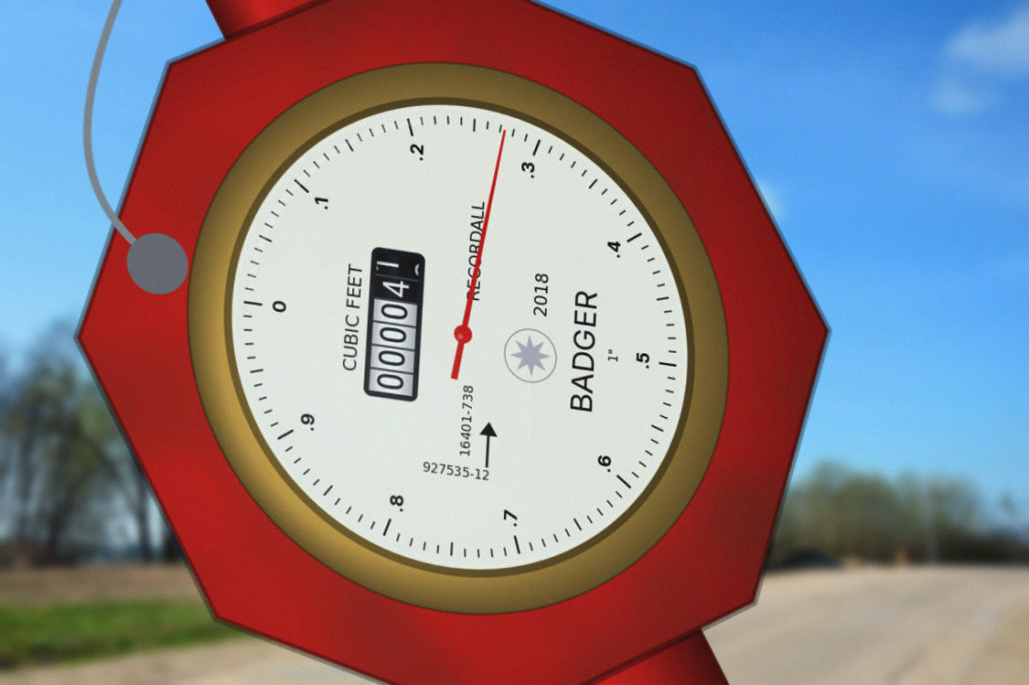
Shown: 41.27 ft³
